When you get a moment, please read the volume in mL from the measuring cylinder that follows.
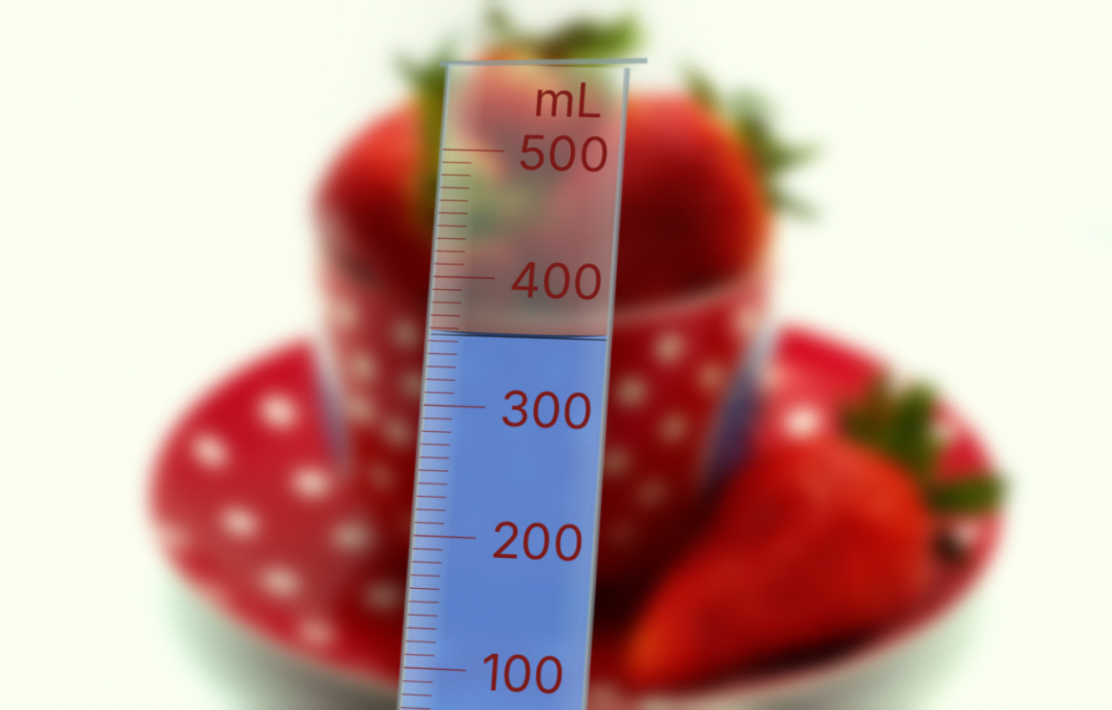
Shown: 355 mL
